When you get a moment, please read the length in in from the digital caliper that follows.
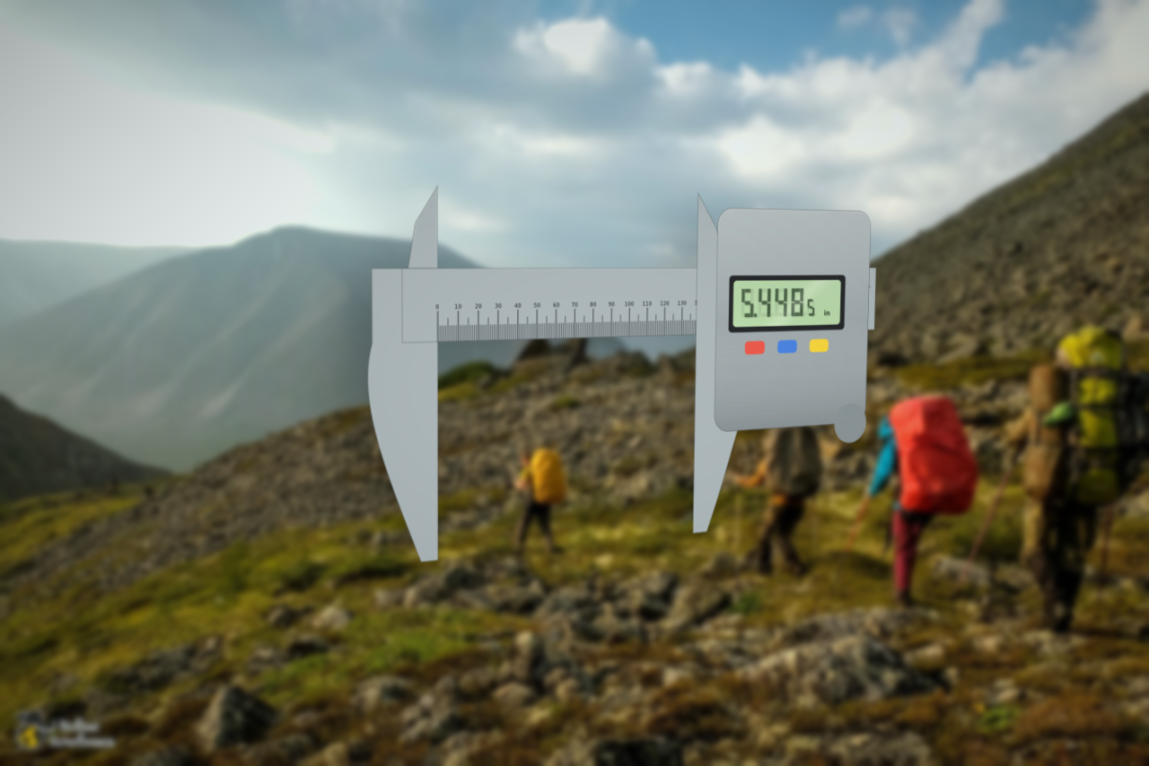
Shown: 5.4485 in
